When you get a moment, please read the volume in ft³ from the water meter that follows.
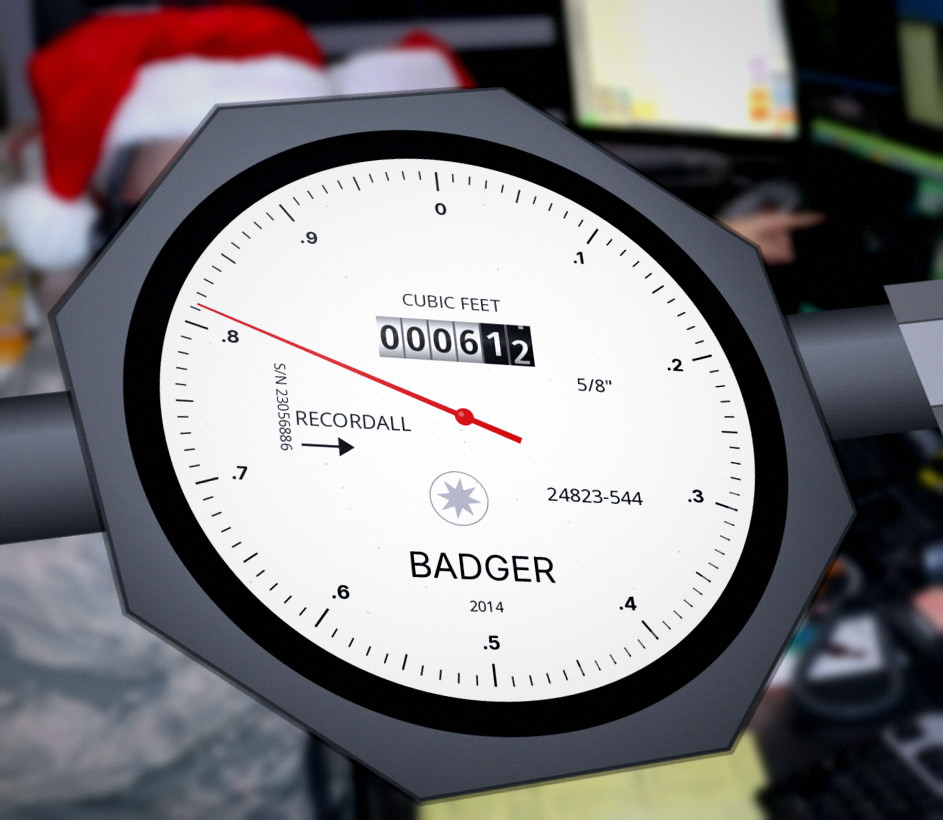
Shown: 611.81 ft³
